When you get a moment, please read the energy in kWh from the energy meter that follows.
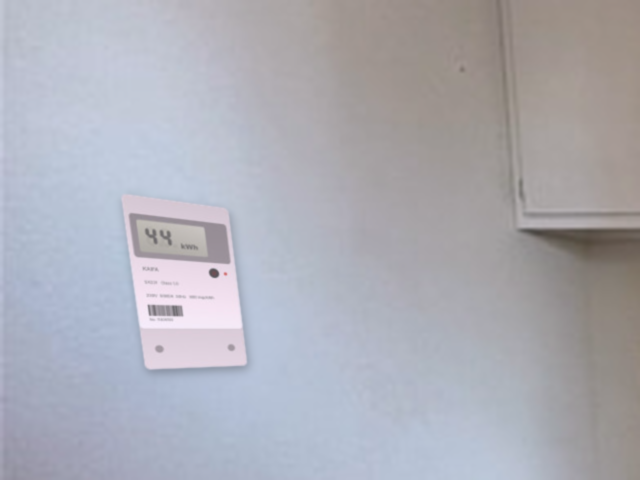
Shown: 44 kWh
